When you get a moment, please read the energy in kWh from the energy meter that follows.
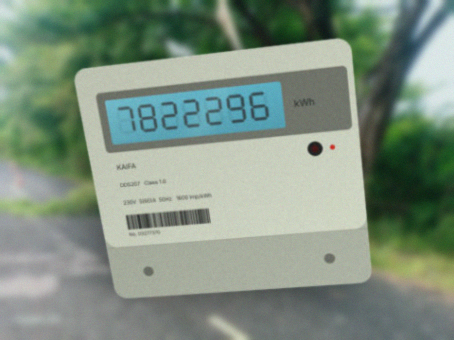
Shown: 7822296 kWh
